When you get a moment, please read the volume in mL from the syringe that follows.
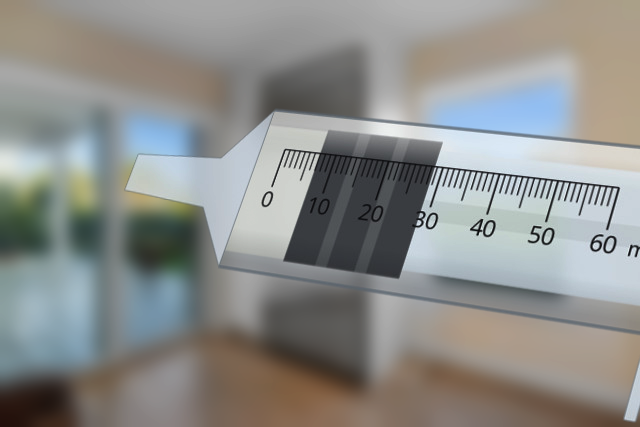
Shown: 7 mL
